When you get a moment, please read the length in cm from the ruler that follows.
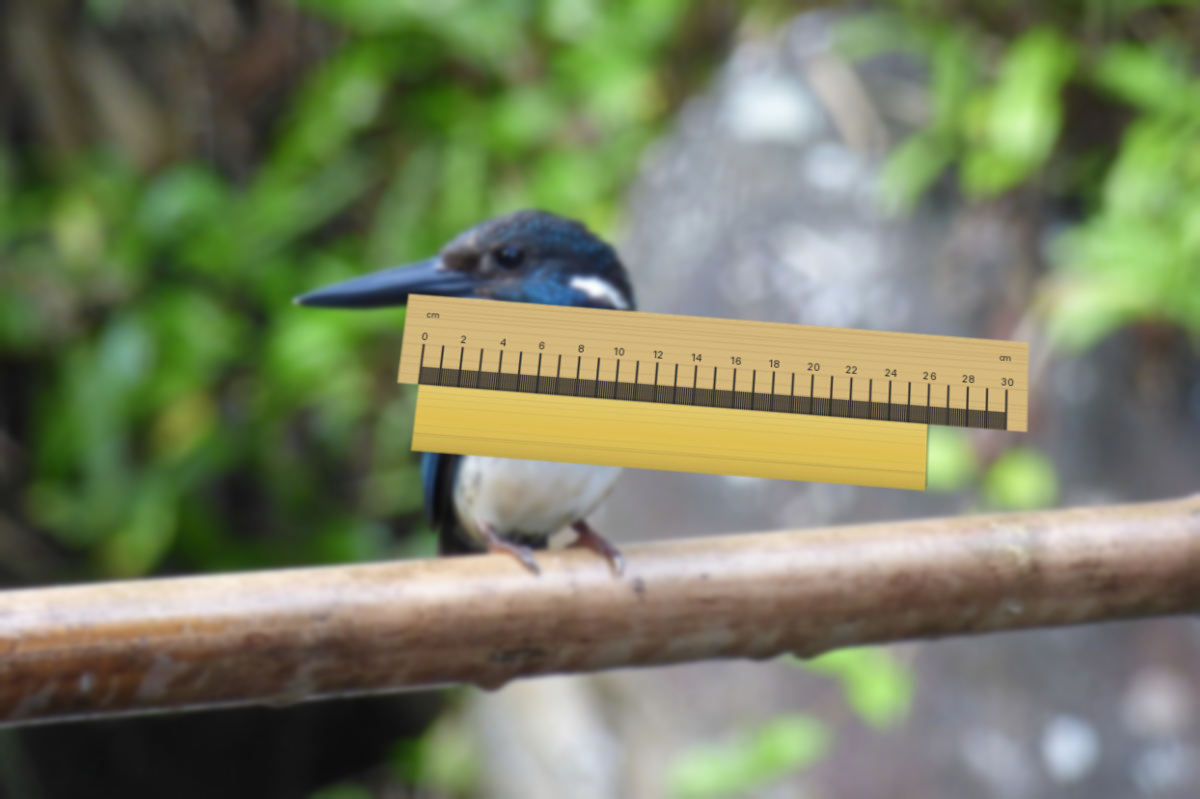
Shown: 26 cm
